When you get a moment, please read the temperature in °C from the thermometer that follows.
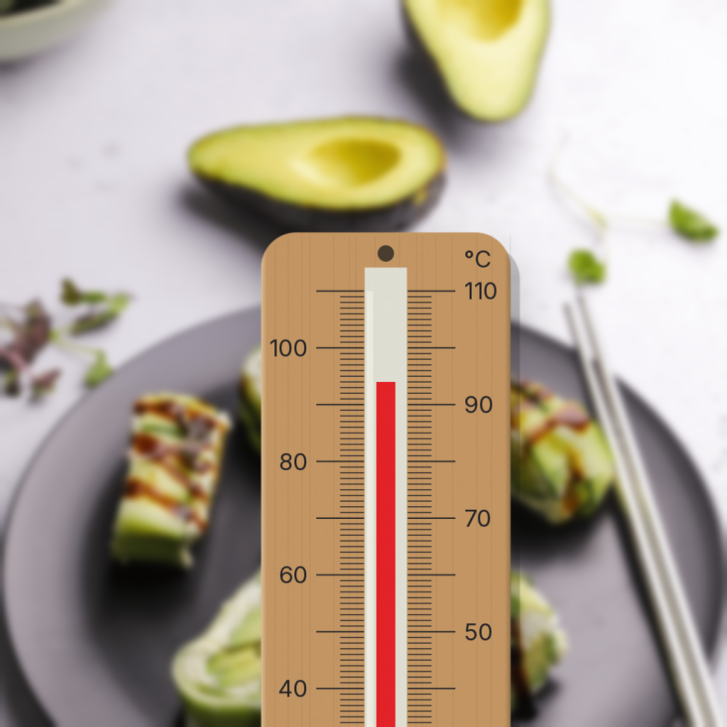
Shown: 94 °C
